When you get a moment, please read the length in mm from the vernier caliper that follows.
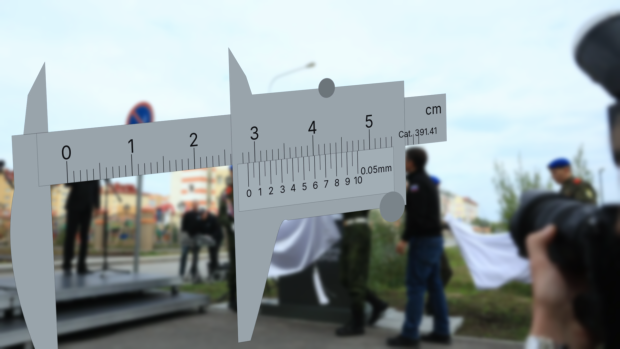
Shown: 28.8 mm
